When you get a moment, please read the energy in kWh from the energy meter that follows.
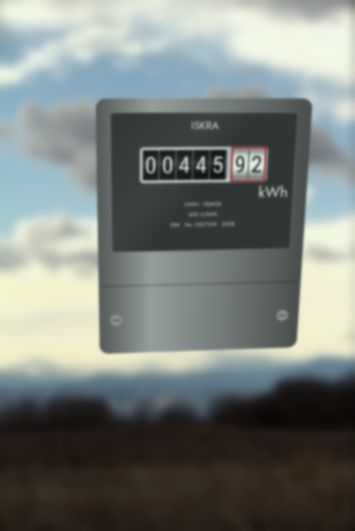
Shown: 445.92 kWh
